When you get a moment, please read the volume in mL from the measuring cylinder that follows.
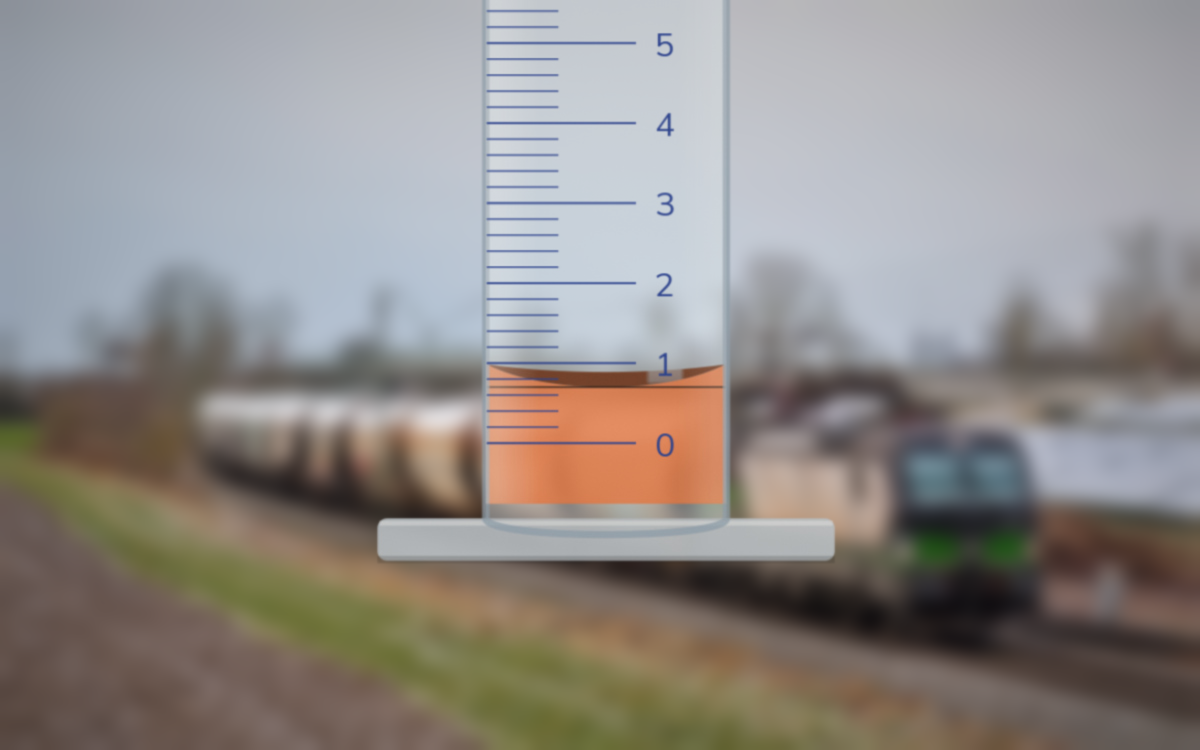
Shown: 0.7 mL
